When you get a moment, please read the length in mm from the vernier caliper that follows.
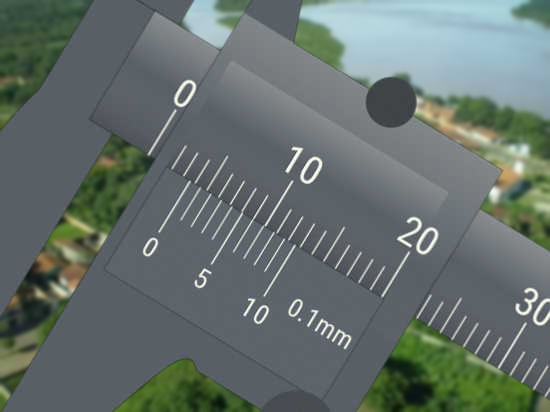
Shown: 3.6 mm
